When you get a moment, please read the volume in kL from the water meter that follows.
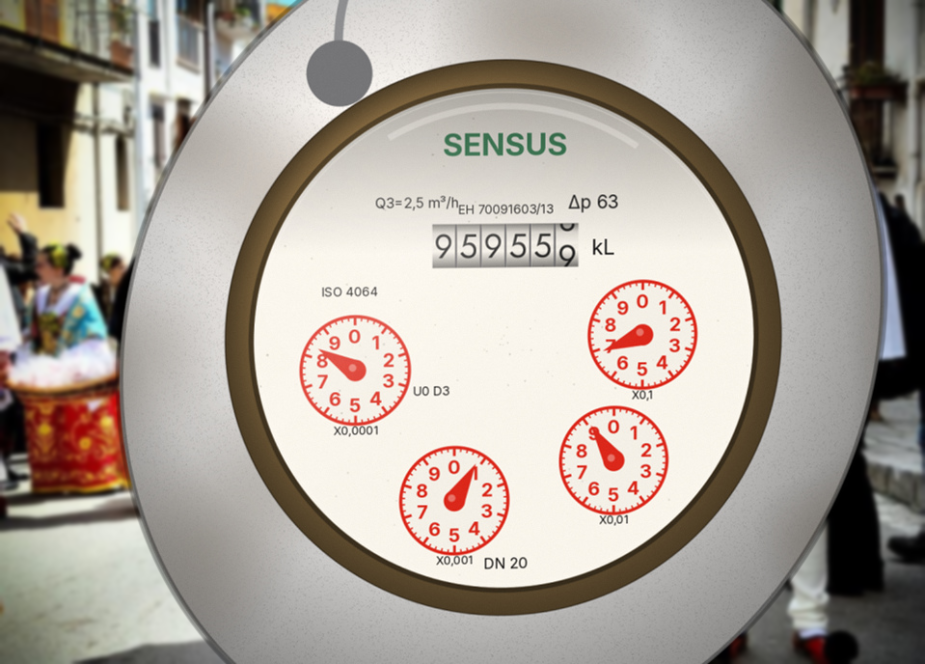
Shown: 959558.6908 kL
